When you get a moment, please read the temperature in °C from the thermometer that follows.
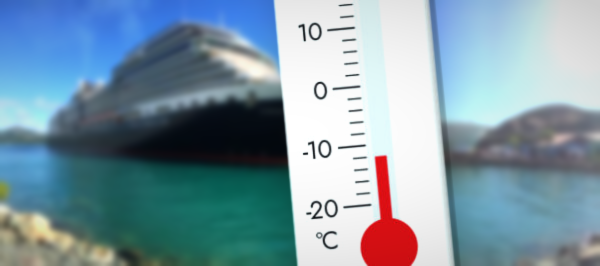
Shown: -12 °C
